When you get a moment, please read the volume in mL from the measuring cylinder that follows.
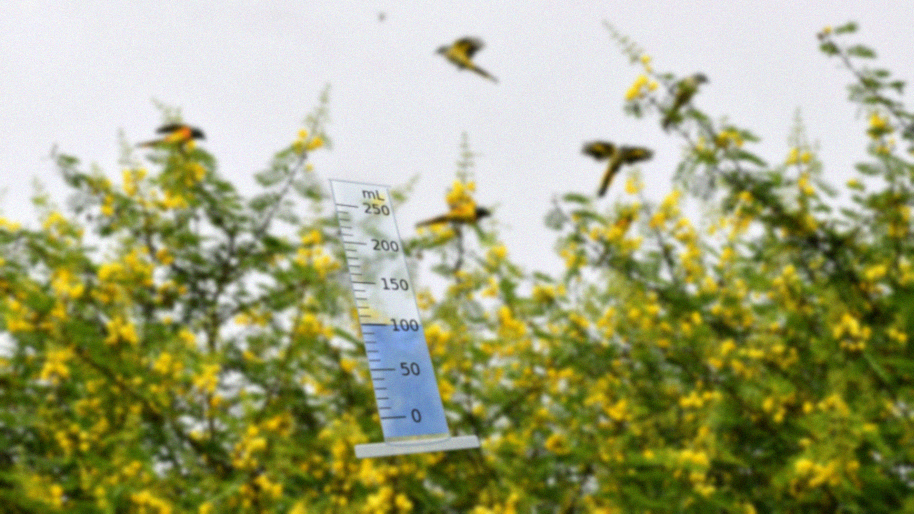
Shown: 100 mL
